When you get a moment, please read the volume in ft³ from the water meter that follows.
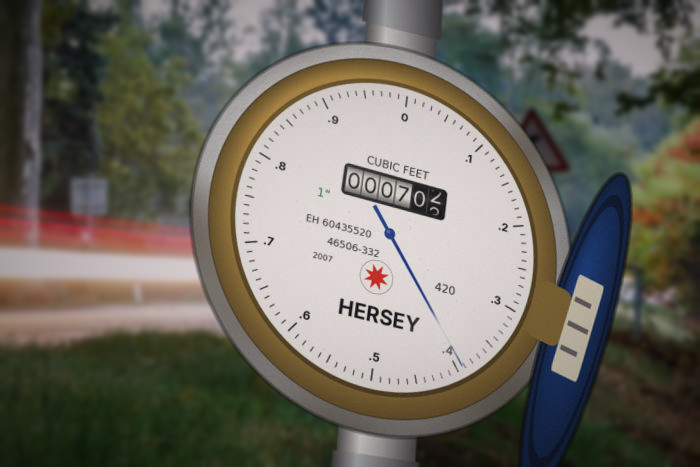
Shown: 702.39 ft³
